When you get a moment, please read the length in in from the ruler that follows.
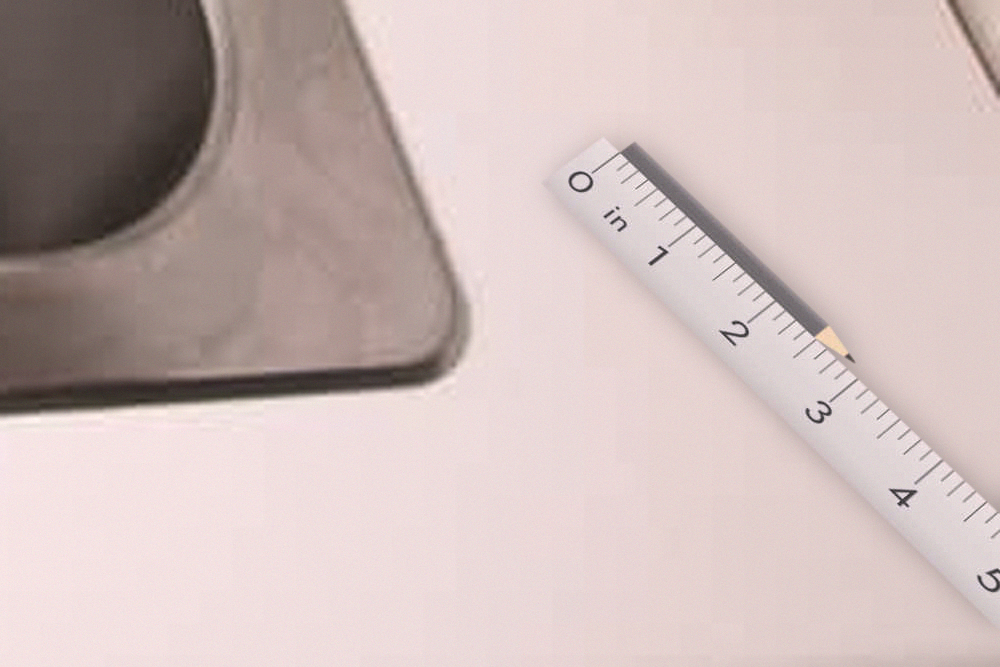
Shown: 2.875 in
